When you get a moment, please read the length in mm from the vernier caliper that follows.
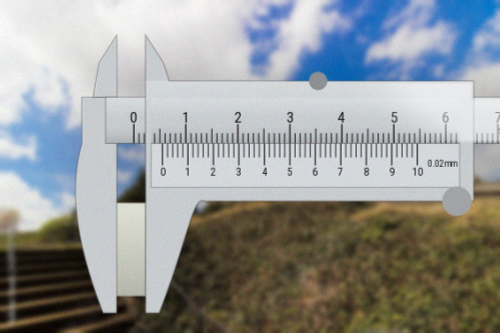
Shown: 5.5 mm
